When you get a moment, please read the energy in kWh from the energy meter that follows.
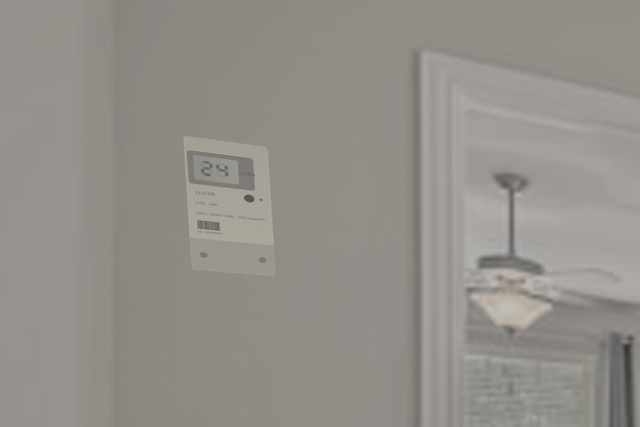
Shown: 24 kWh
